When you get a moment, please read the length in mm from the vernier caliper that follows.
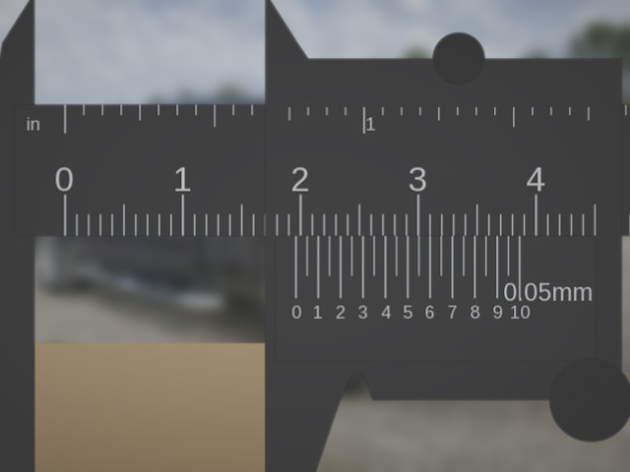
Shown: 19.6 mm
